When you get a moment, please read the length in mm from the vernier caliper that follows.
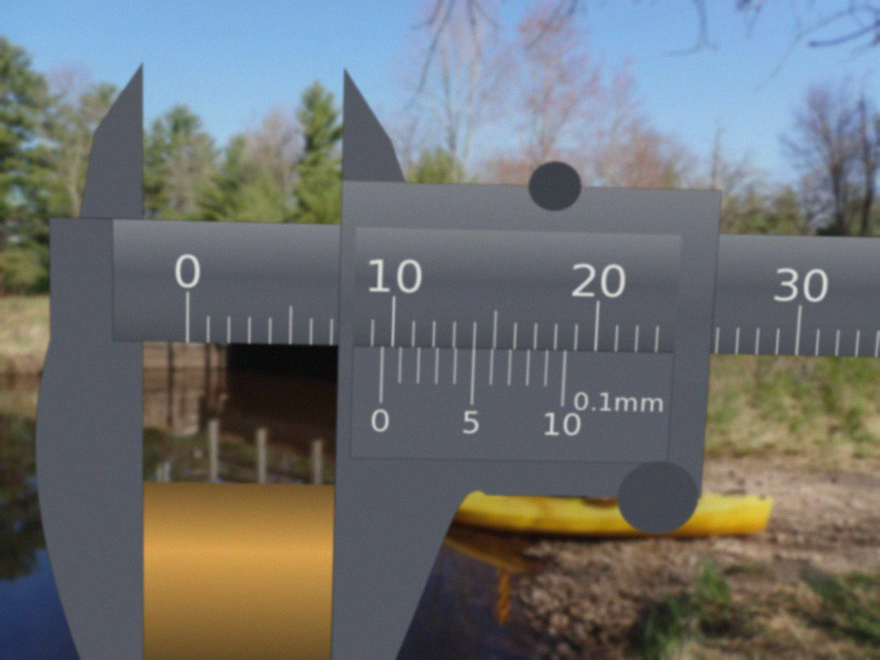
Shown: 9.5 mm
